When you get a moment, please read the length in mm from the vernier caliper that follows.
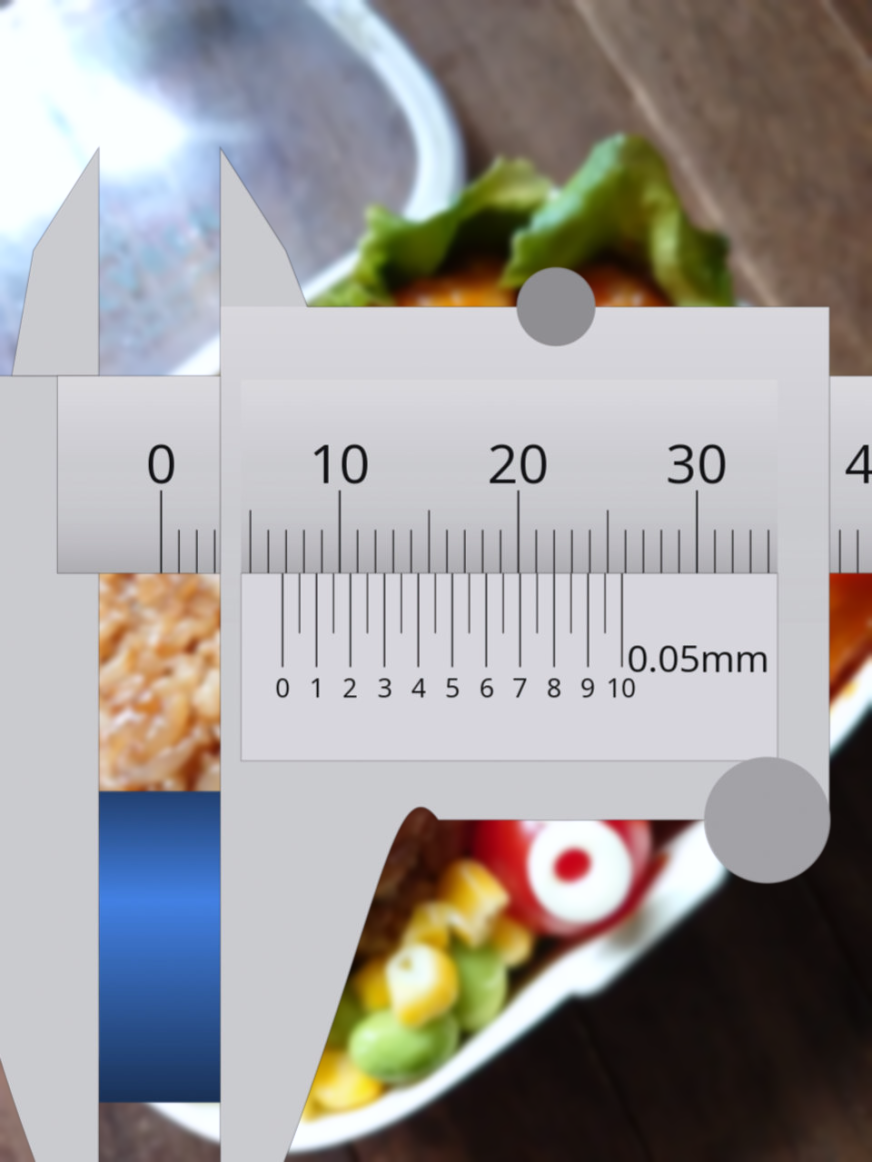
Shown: 6.8 mm
